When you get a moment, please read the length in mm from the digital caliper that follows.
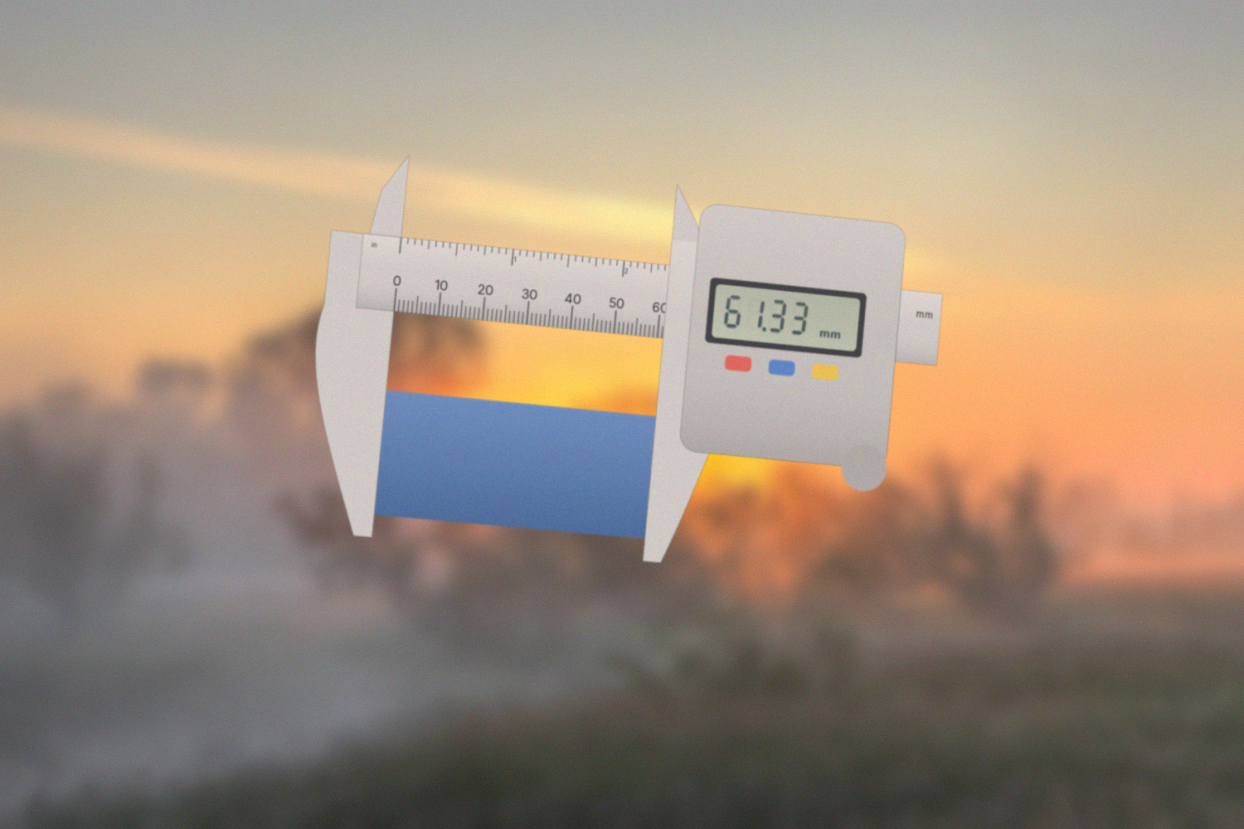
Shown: 61.33 mm
